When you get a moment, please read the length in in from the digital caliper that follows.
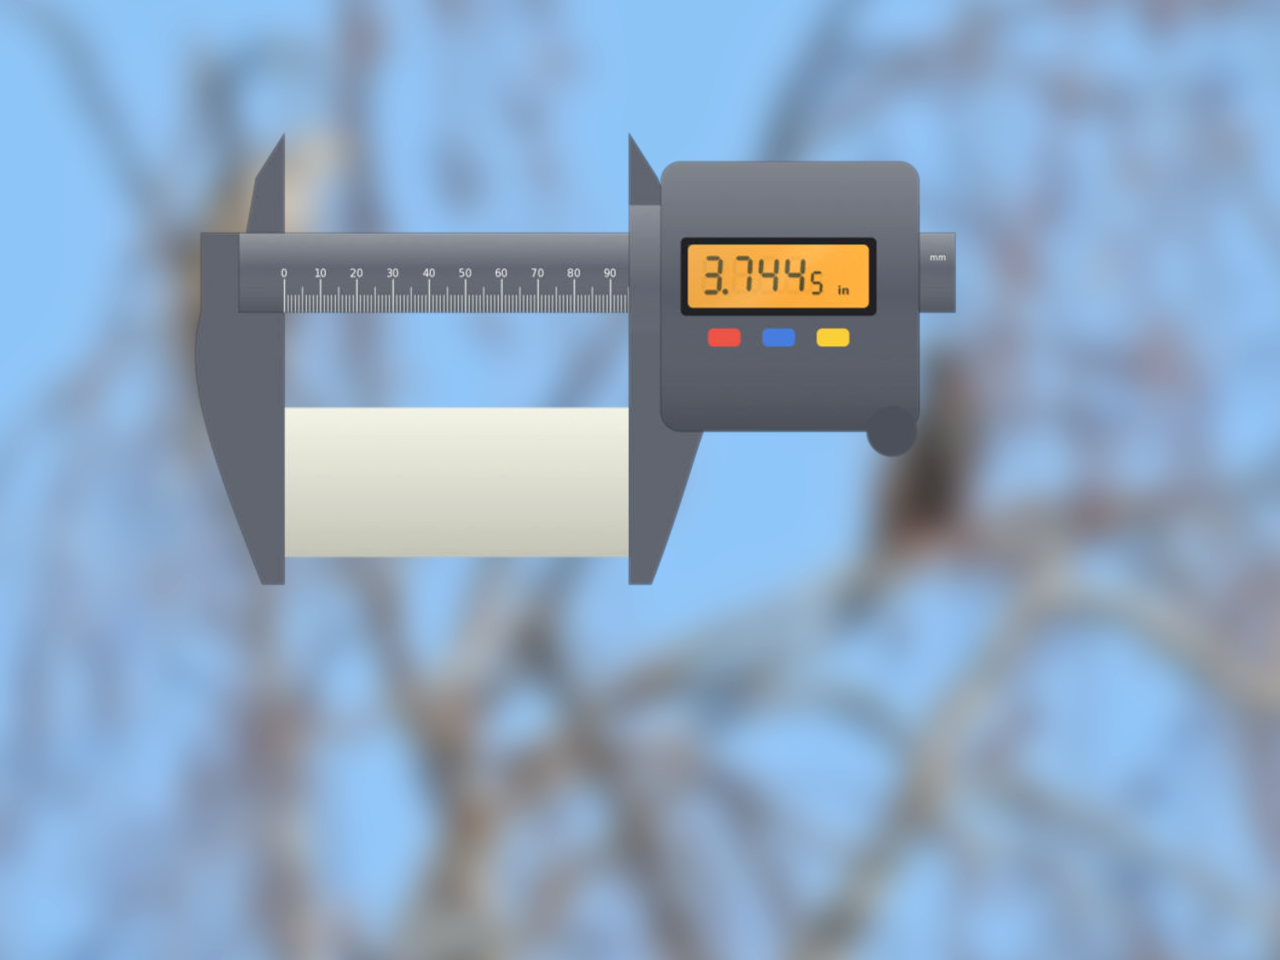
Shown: 3.7445 in
